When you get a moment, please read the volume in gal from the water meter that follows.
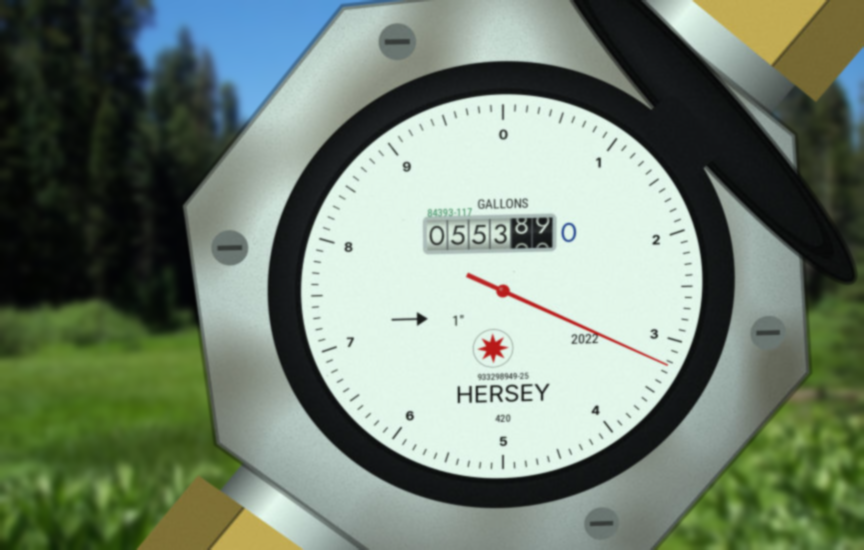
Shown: 553893.2 gal
